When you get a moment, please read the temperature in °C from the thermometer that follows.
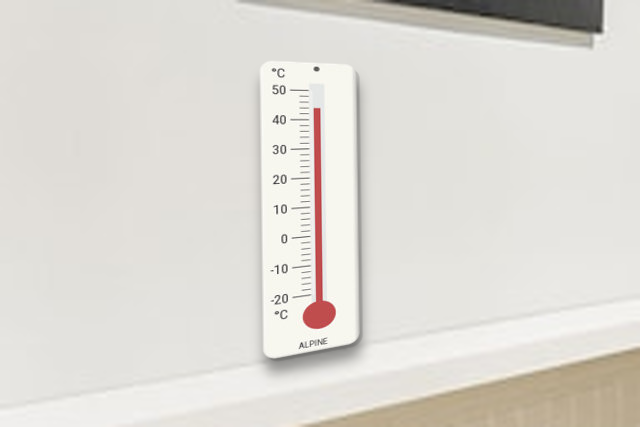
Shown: 44 °C
